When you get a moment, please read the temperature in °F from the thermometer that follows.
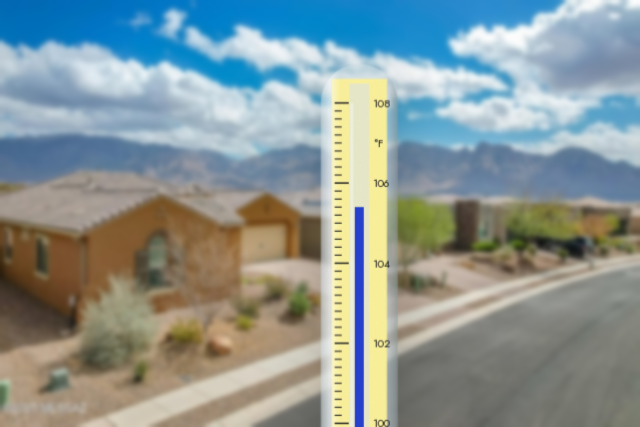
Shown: 105.4 °F
